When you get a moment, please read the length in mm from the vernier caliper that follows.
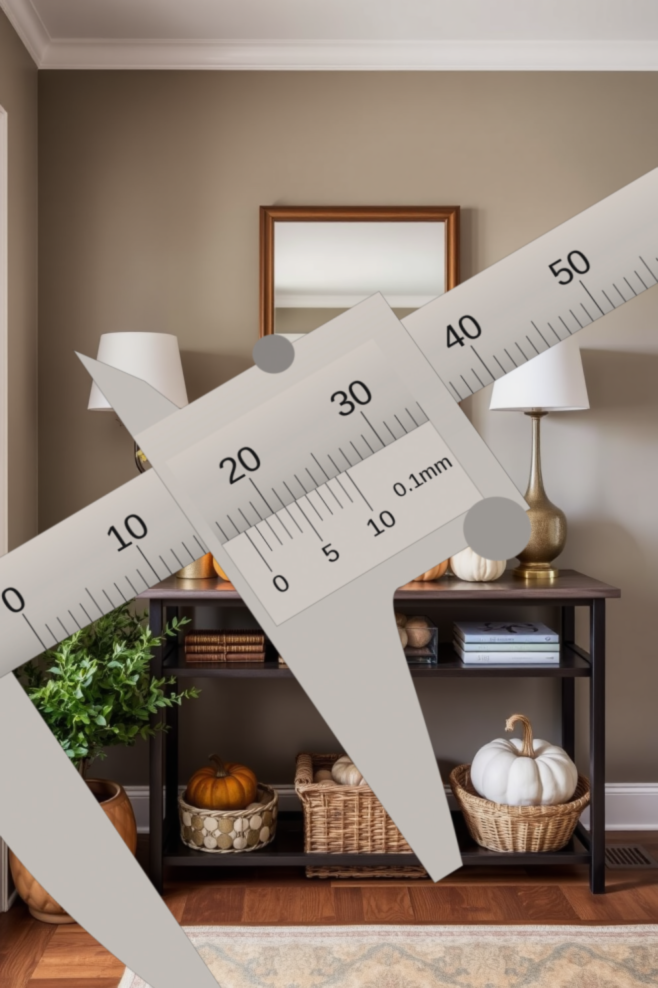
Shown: 17.4 mm
